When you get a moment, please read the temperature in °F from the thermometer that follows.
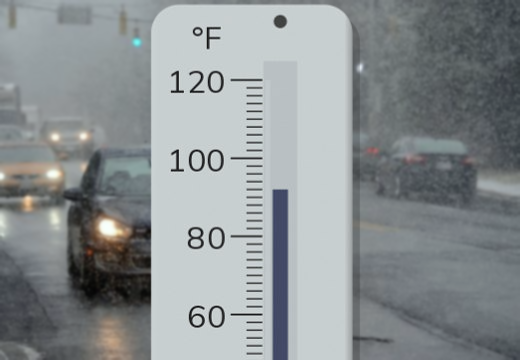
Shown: 92 °F
